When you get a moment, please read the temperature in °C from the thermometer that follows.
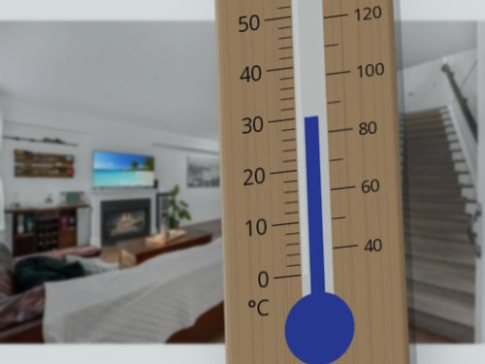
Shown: 30 °C
